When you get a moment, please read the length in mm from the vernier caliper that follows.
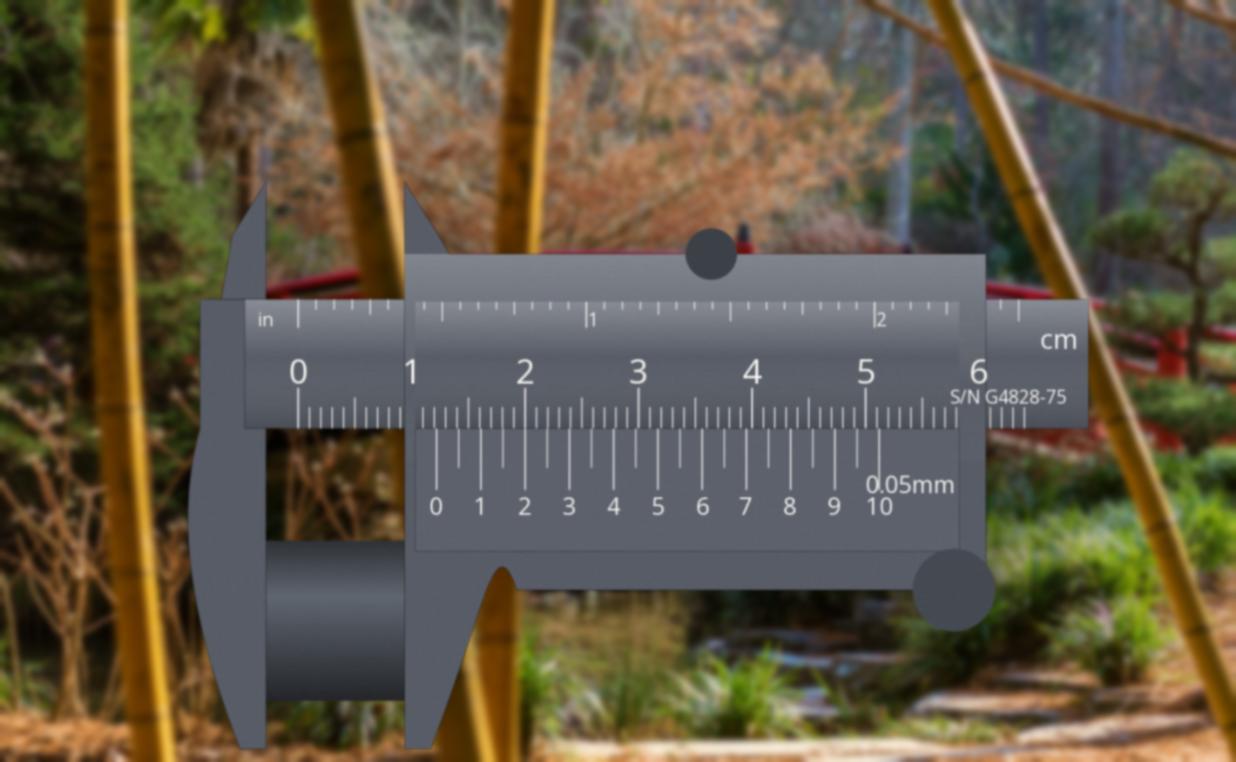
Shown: 12.2 mm
